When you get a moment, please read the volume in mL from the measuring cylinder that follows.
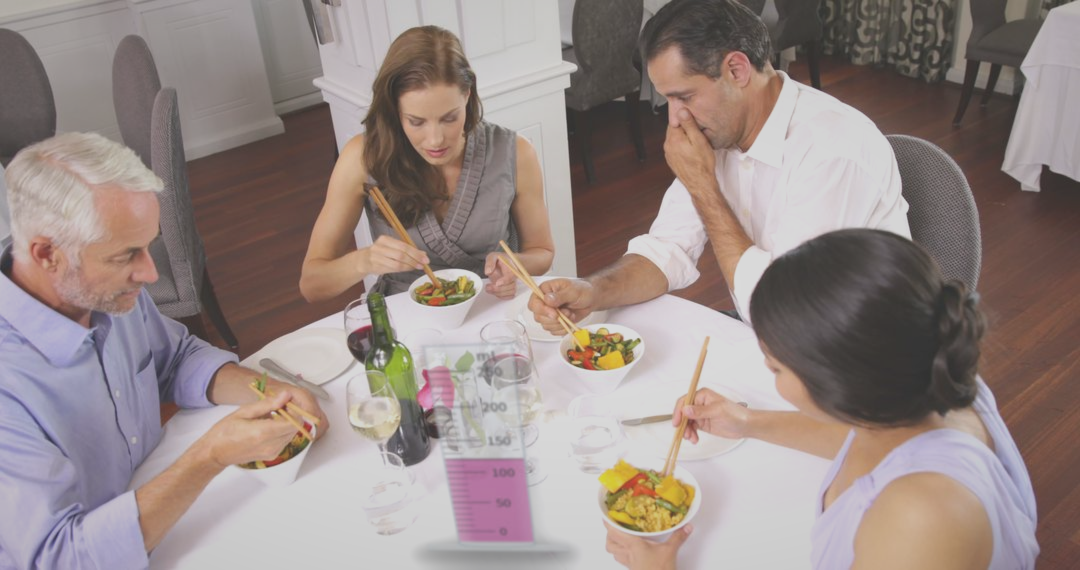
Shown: 120 mL
